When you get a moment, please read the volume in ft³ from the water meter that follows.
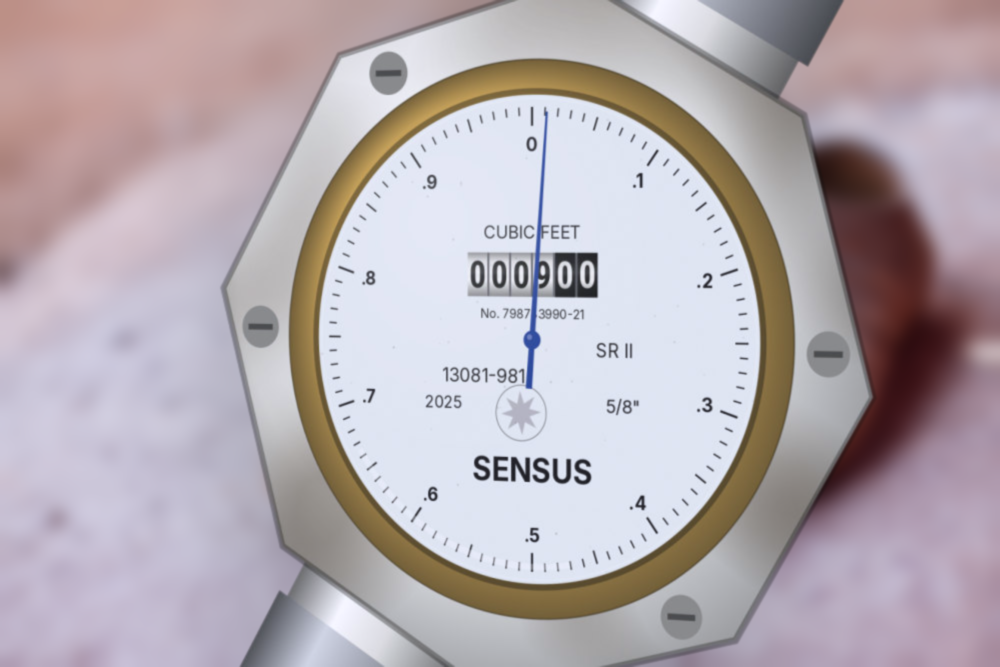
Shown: 900.01 ft³
